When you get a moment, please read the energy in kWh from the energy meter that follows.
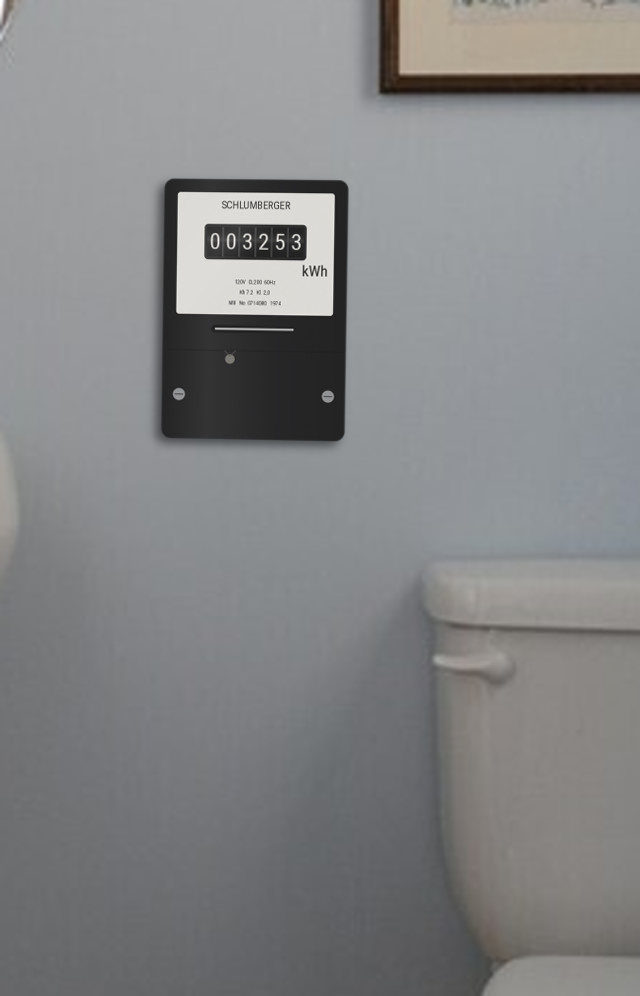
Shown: 3253 kWh
